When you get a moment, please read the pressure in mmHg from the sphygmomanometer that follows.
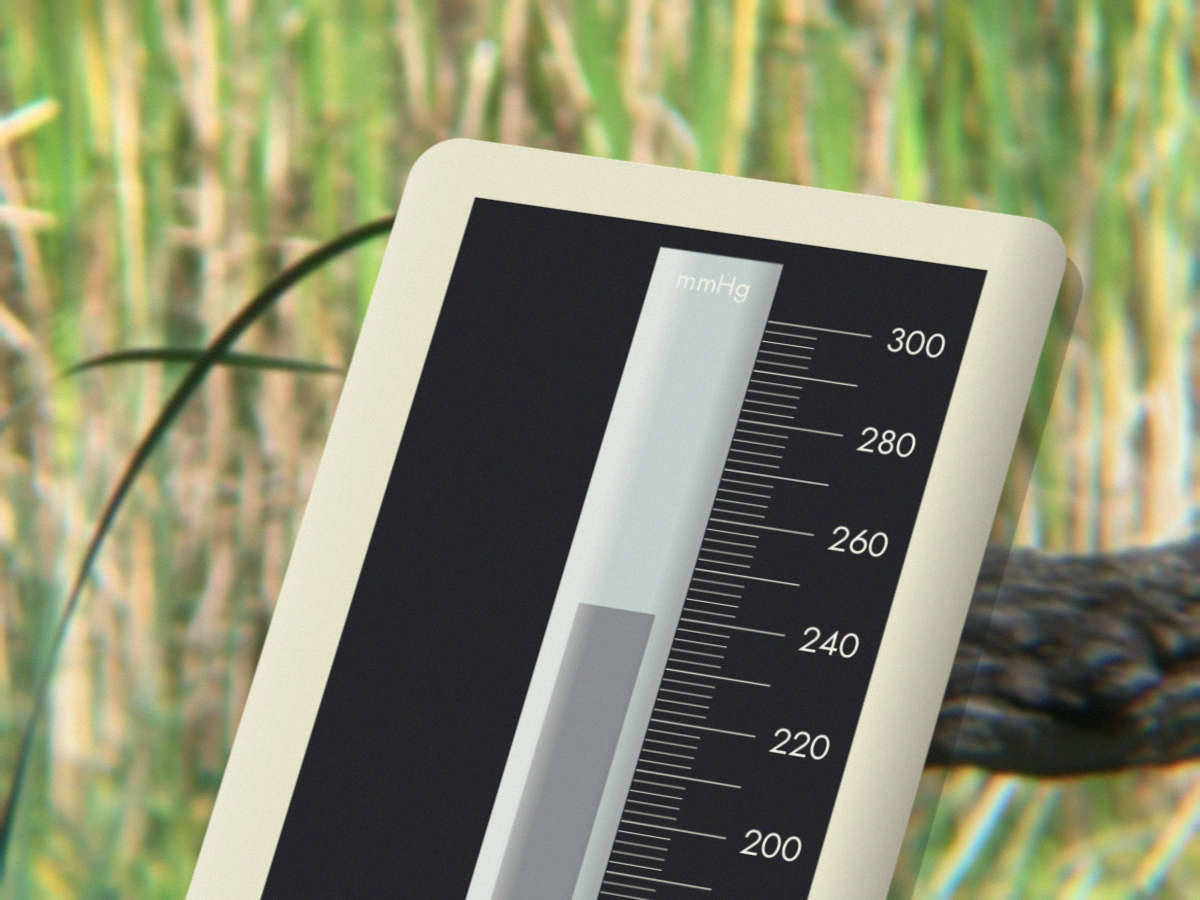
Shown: 240 mmHg
